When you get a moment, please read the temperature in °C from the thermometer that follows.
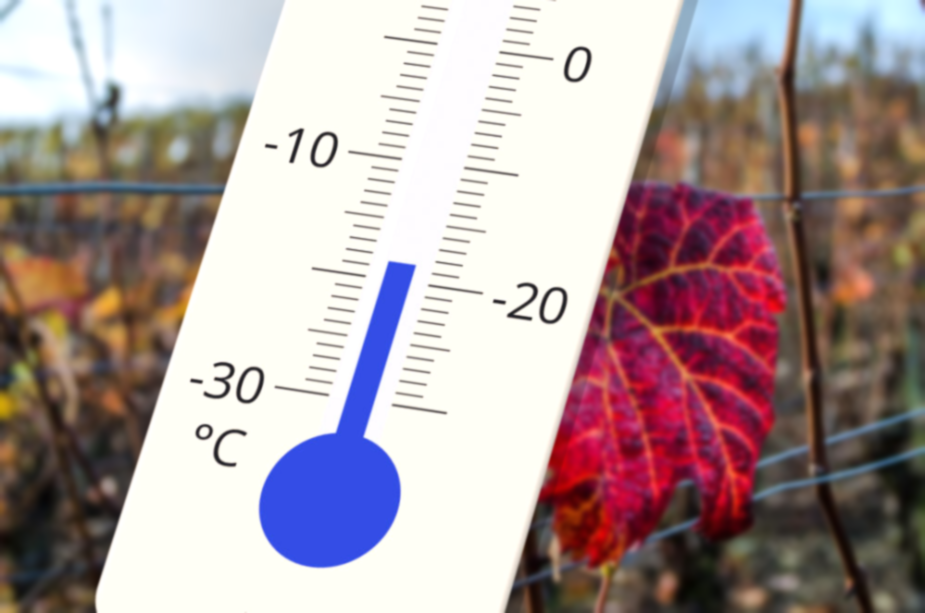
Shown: -18.5 °C
